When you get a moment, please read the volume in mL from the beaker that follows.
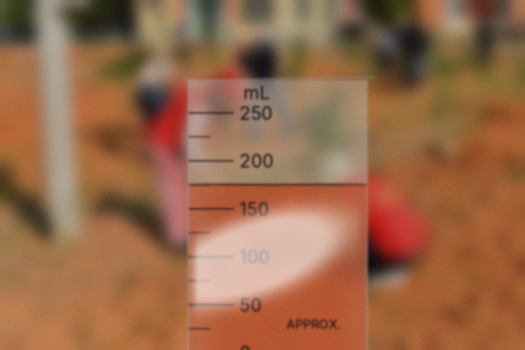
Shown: 175 mL
